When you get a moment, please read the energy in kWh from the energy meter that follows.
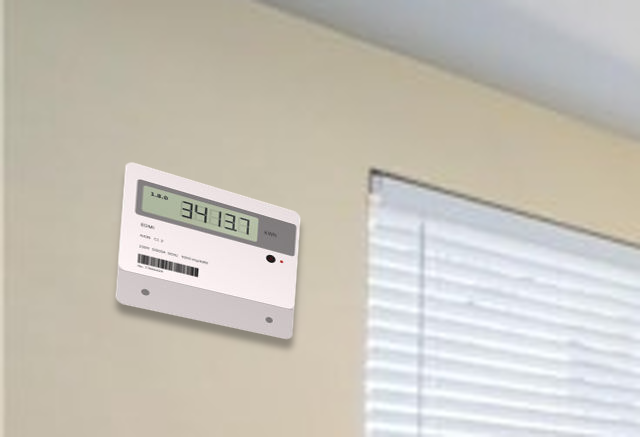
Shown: 3413.7 kWh
